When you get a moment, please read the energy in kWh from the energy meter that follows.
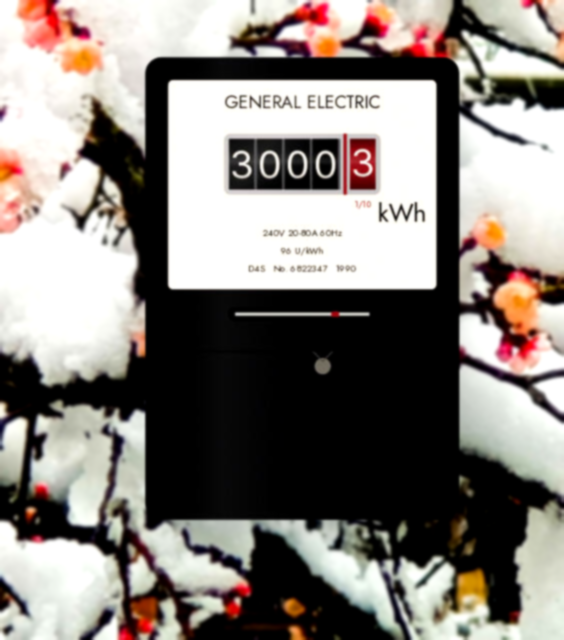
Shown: 3000.3 kWh
